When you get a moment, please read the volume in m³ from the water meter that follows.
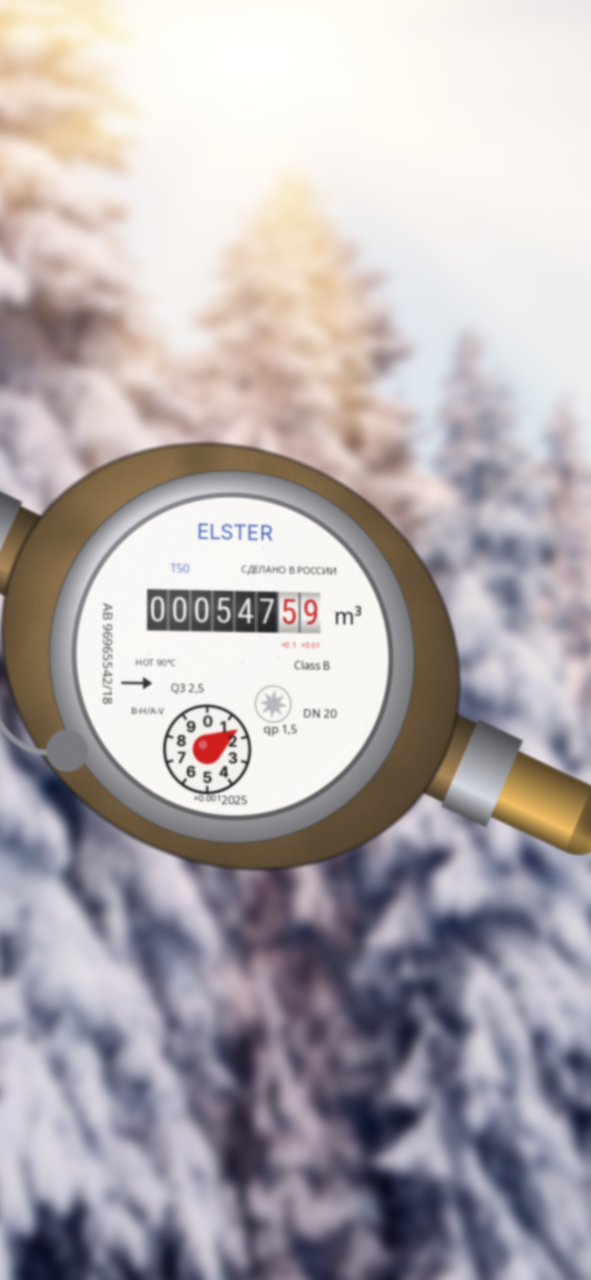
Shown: 547.591 m³
